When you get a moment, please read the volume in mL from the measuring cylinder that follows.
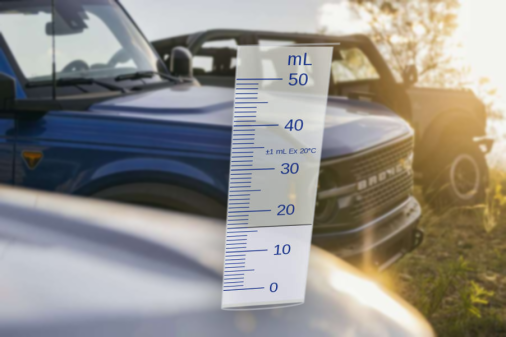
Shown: 16 mL
